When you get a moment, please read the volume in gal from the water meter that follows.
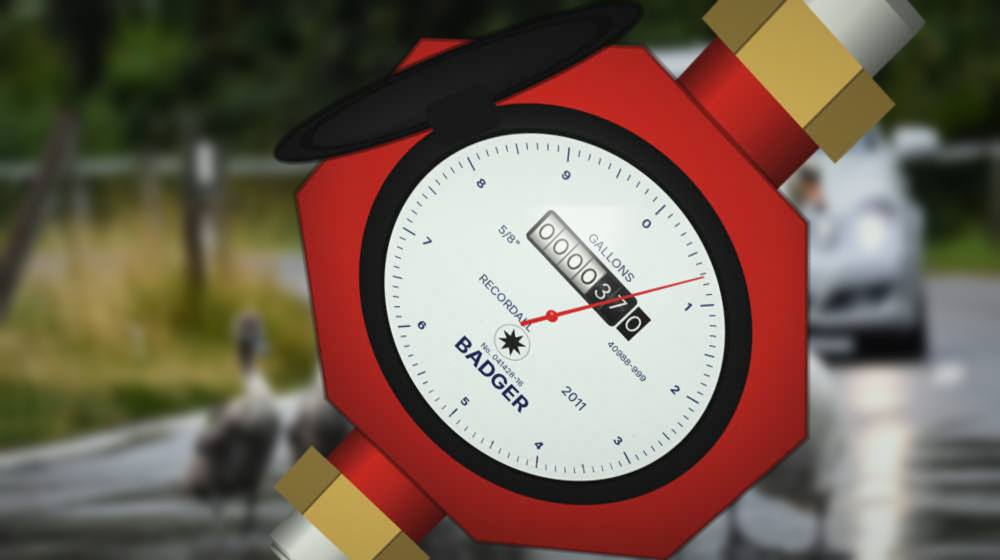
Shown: 370.7 gal
